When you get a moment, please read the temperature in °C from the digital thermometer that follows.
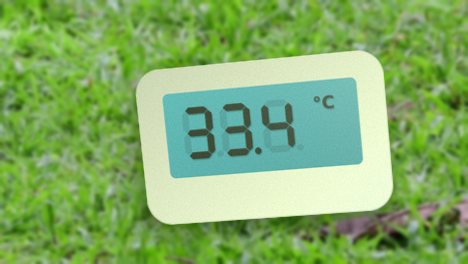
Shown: 33.4 °C
